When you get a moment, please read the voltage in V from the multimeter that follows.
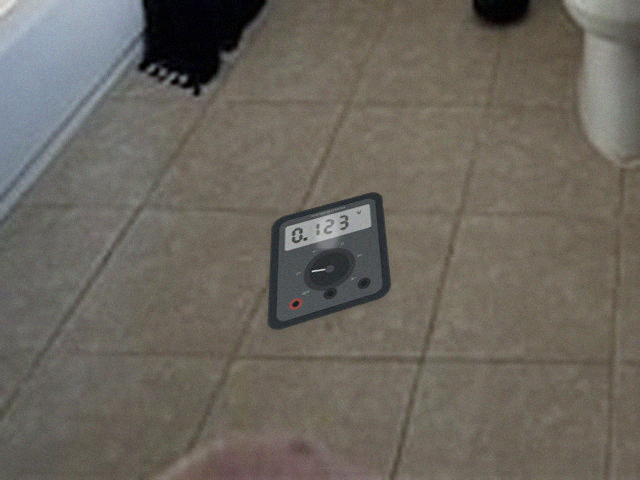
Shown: 0.123 V
